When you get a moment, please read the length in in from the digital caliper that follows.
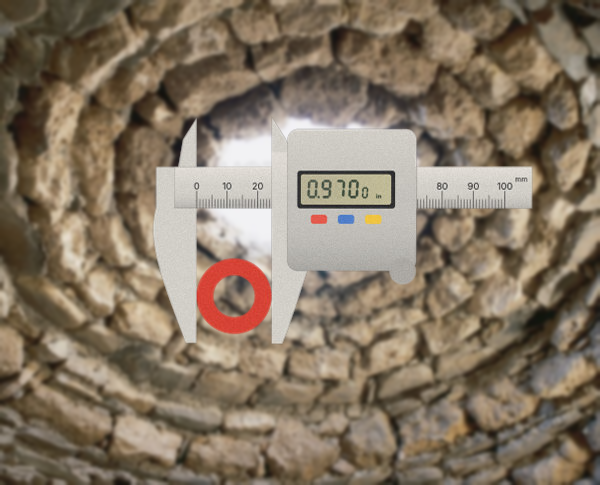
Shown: 0.9700 in
